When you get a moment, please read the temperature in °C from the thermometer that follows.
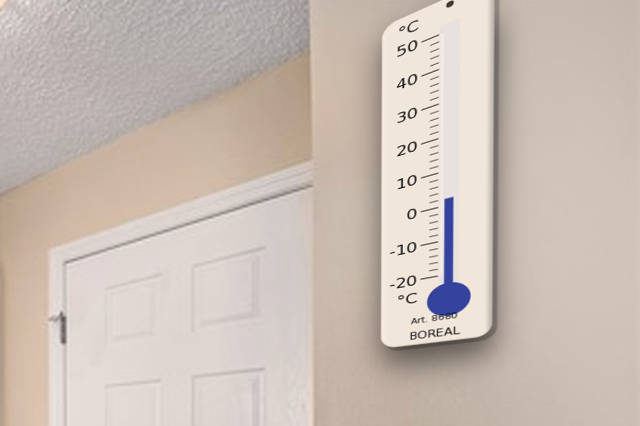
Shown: 2 °C
